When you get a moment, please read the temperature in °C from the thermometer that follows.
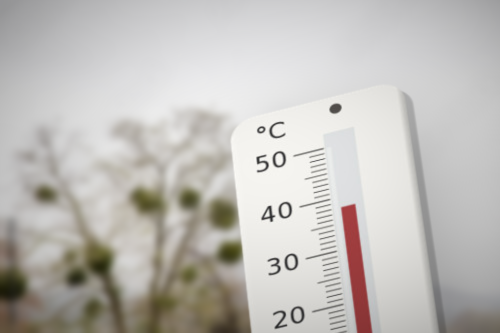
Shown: 38 °C
